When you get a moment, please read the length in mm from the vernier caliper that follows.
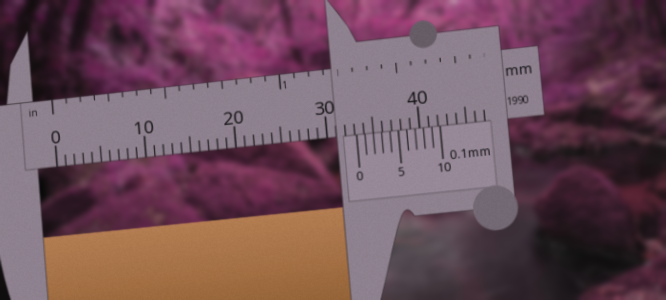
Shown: 33.2 mm
